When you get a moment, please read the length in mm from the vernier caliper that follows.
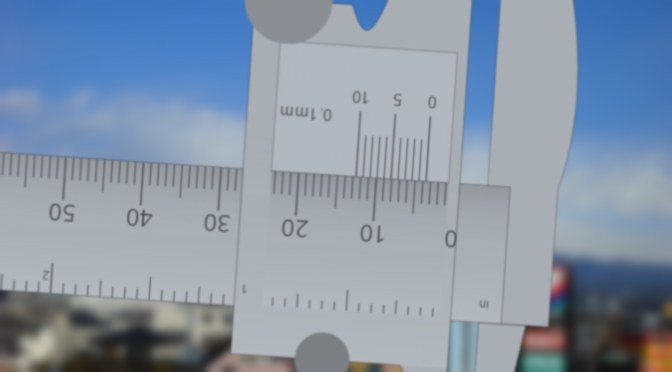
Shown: 3.6 mm
